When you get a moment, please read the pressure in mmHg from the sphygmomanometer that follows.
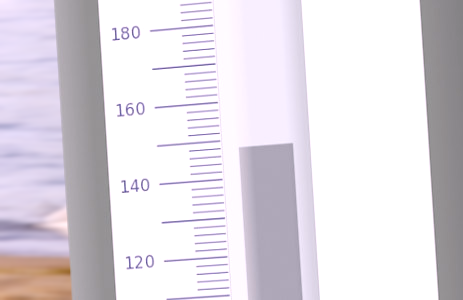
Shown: 148 mmHg
